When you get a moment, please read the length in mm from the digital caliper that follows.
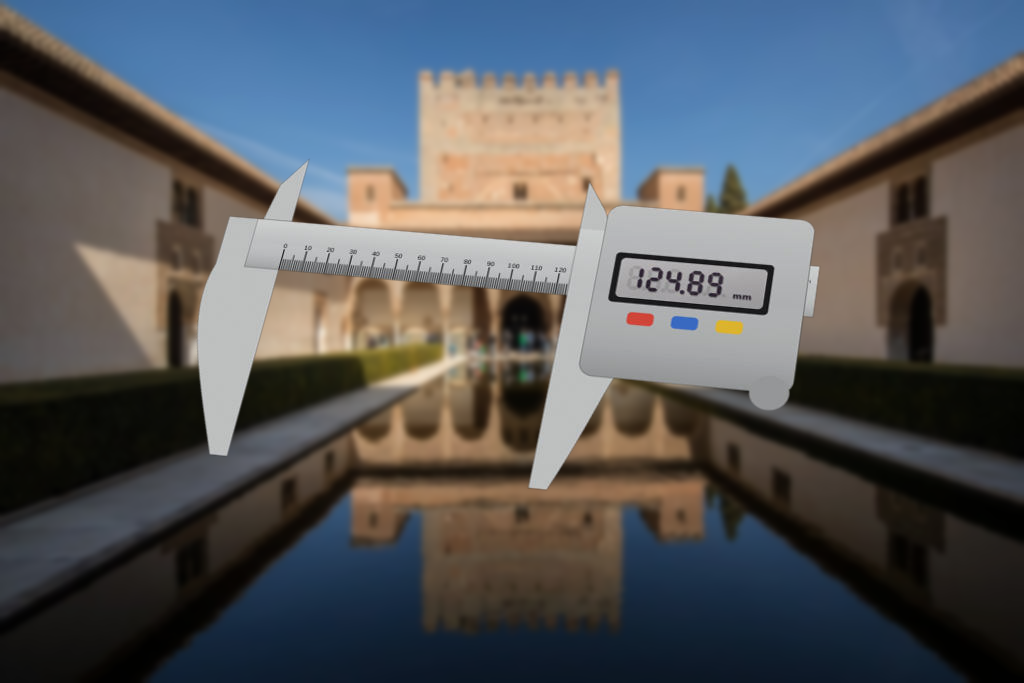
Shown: 124.89 mm
